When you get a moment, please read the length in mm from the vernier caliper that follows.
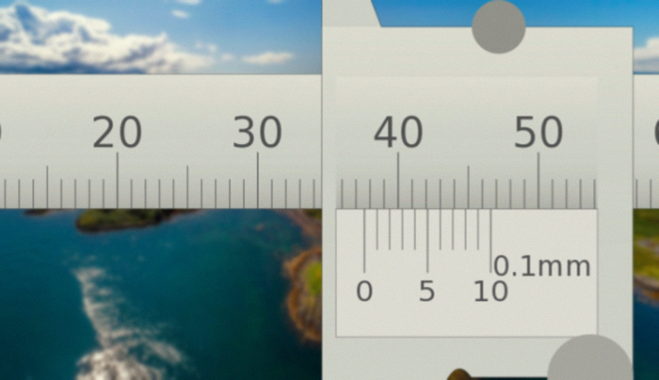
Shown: 37.6 mm
